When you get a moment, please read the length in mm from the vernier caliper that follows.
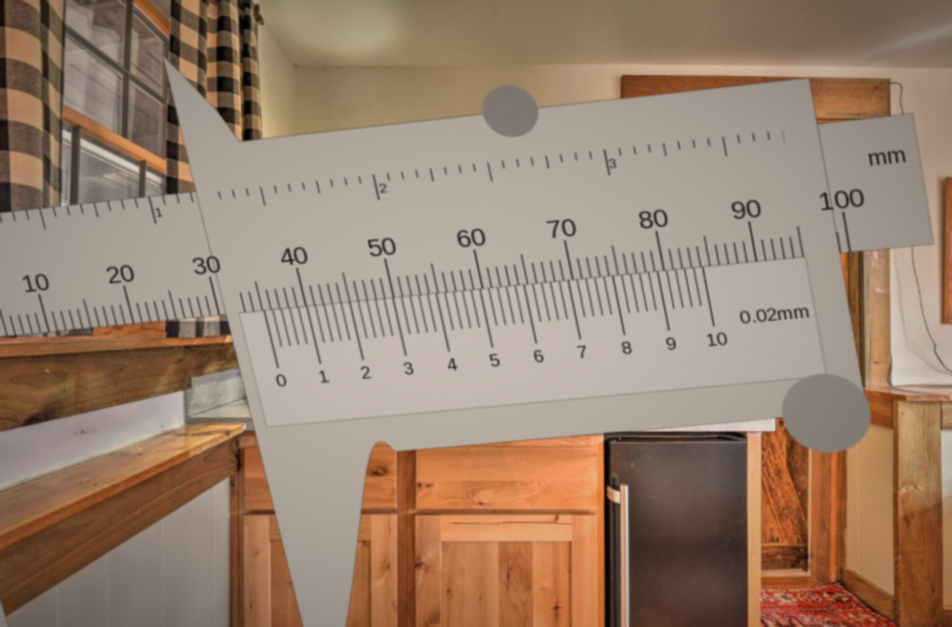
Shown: 35.2 mm
